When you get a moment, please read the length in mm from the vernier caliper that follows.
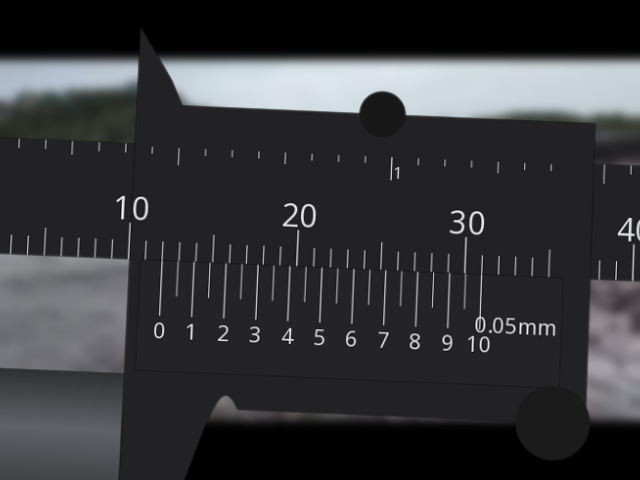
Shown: 12.0 mm
